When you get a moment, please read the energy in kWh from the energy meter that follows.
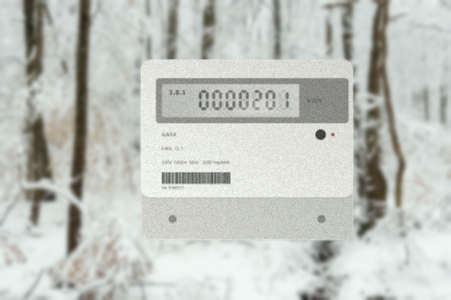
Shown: 201 kWh
